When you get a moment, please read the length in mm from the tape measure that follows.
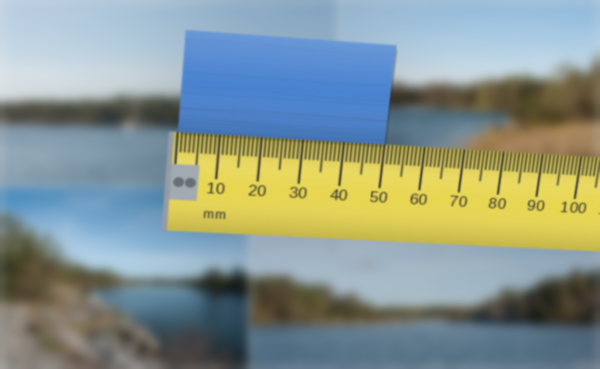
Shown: 50 mm
